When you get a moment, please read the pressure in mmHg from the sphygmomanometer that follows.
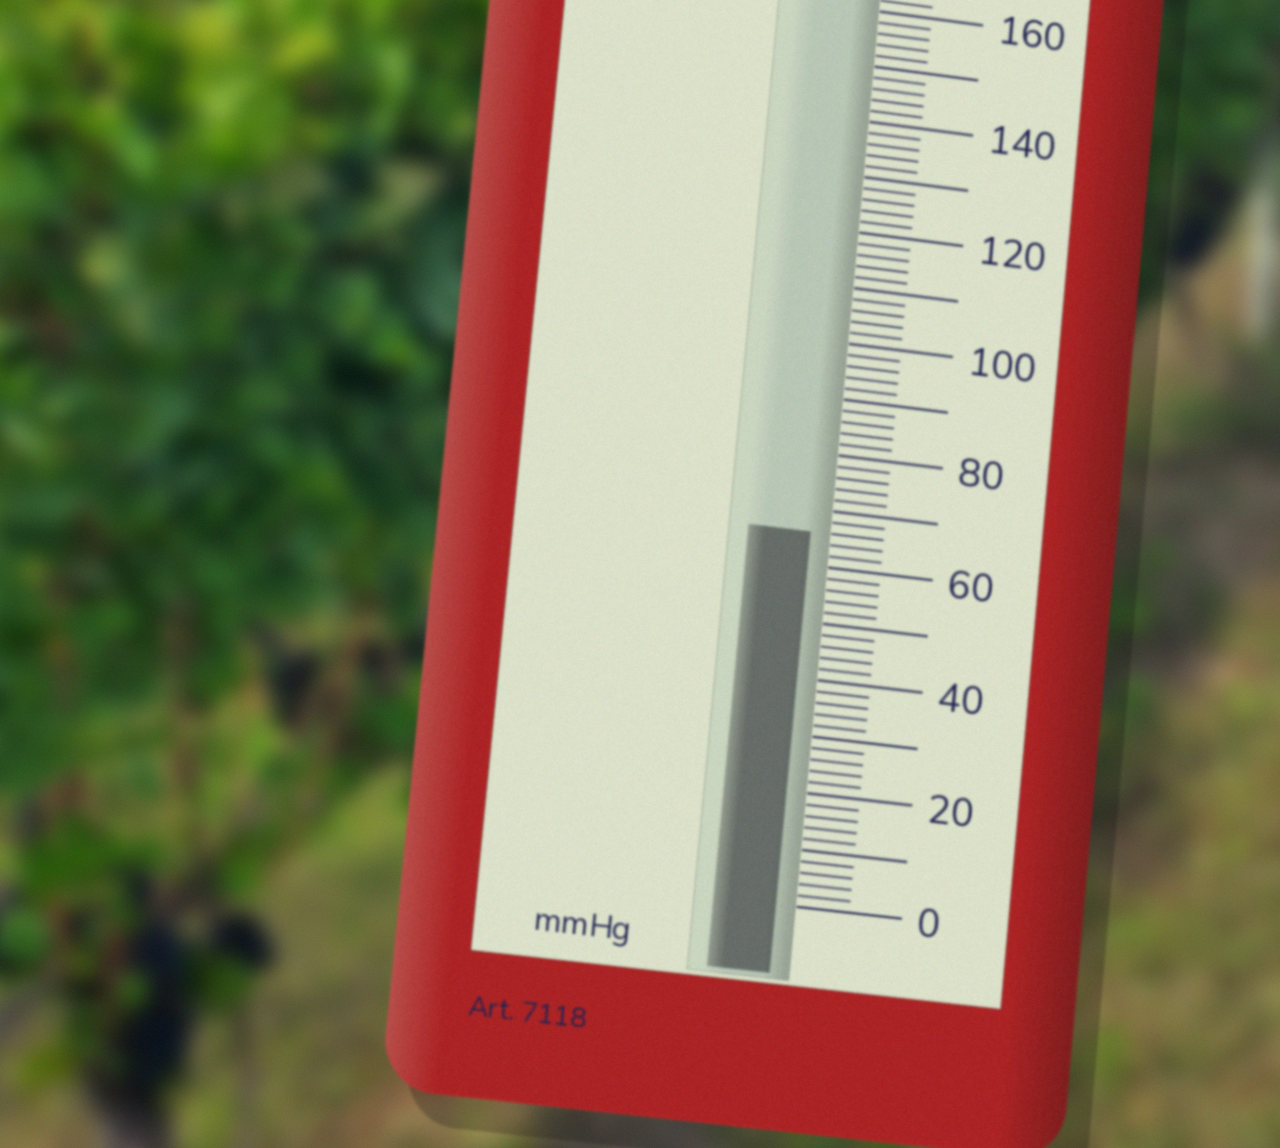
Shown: 66 mmHg
